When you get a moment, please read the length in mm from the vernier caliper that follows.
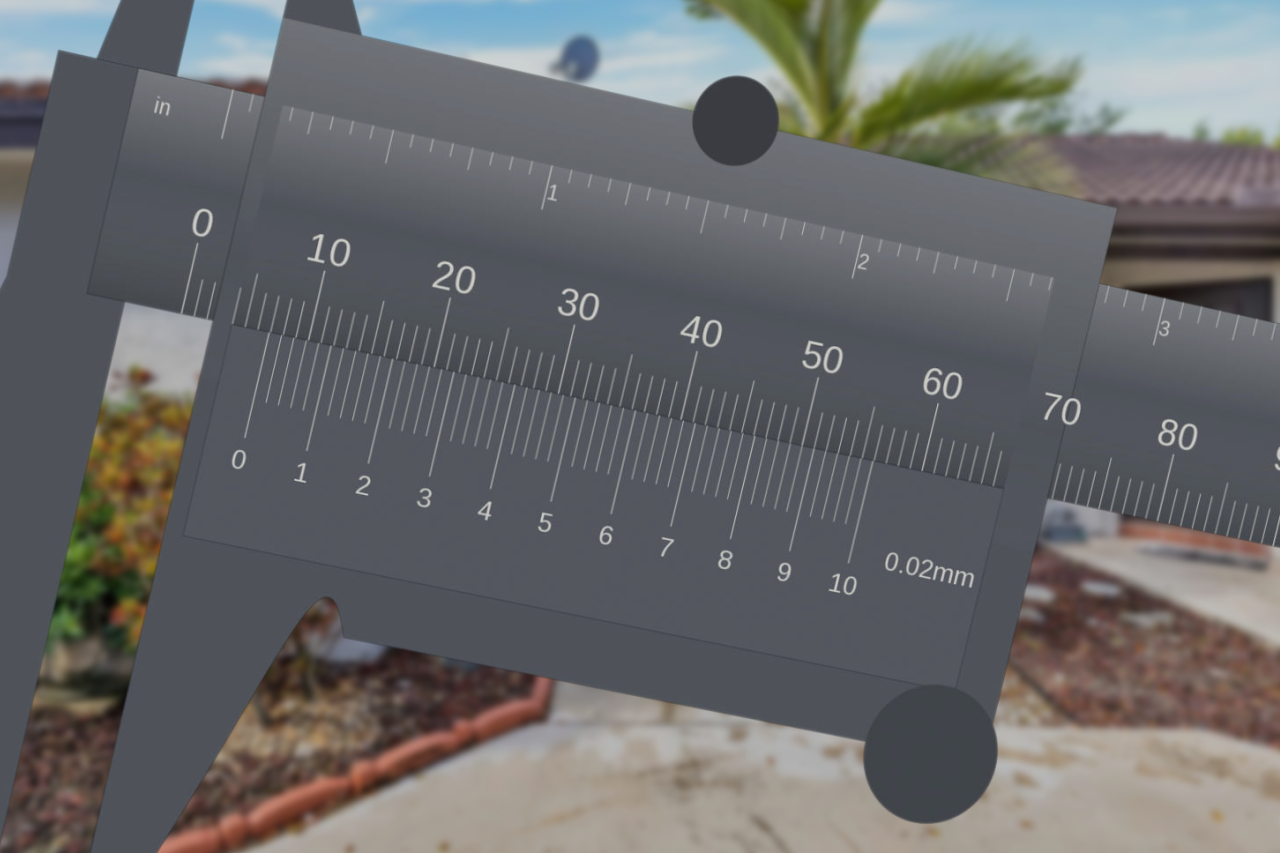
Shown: 6.9 mm
